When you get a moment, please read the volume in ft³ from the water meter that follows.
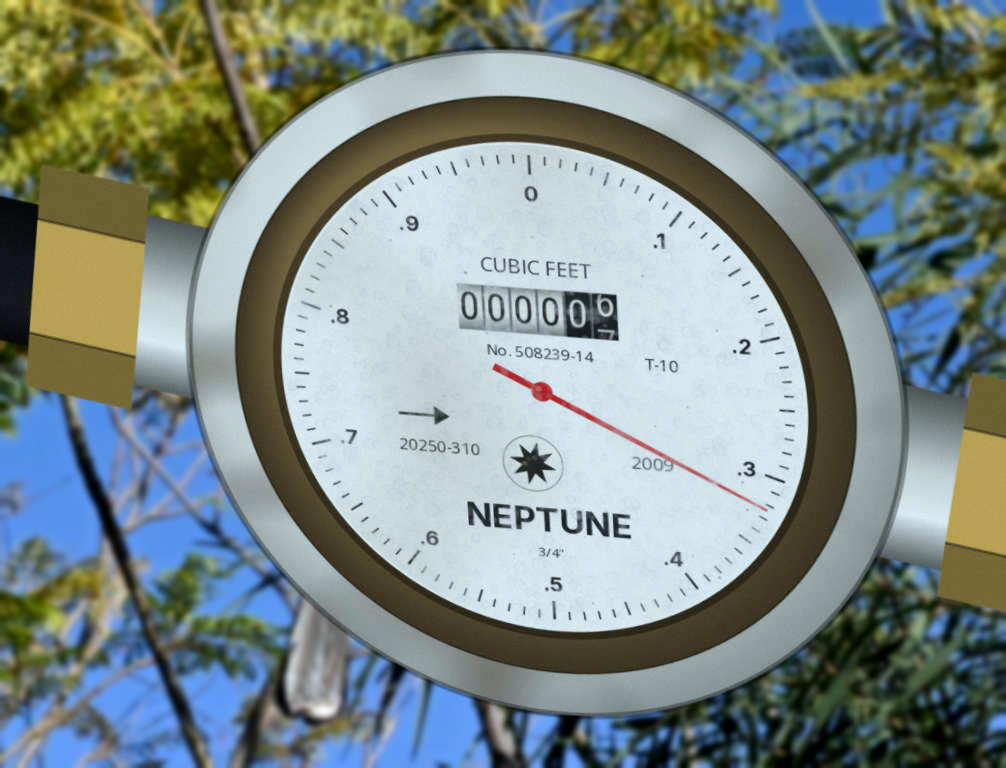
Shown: 6.32 ft³
